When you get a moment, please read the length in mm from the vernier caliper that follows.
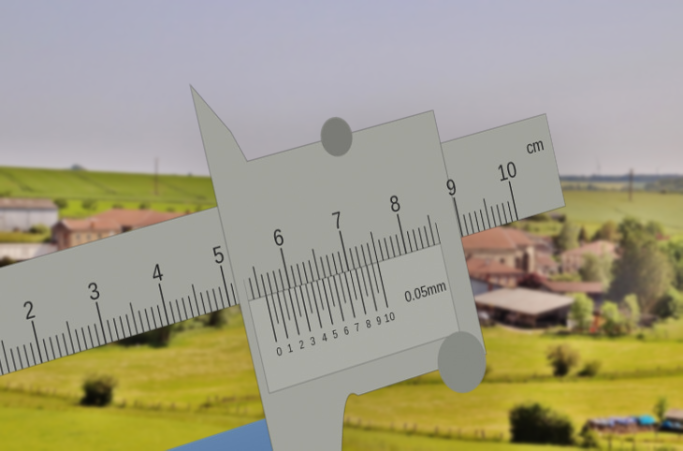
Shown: 56.0 mm
